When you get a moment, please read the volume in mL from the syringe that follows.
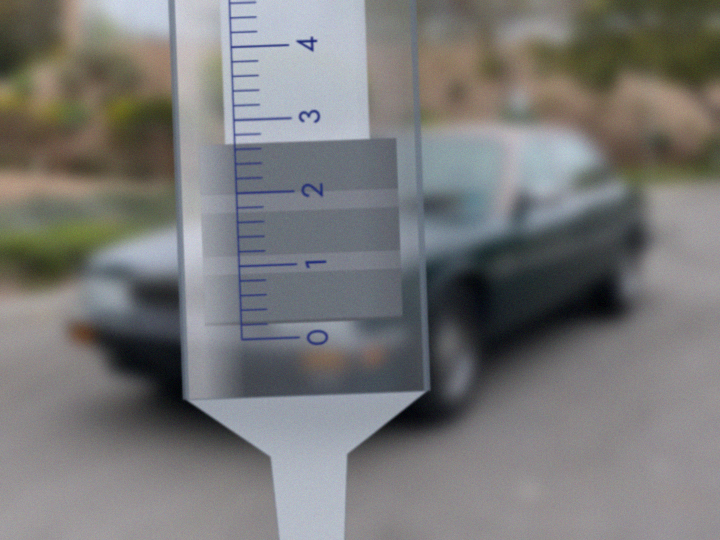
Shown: 0.2 mL
